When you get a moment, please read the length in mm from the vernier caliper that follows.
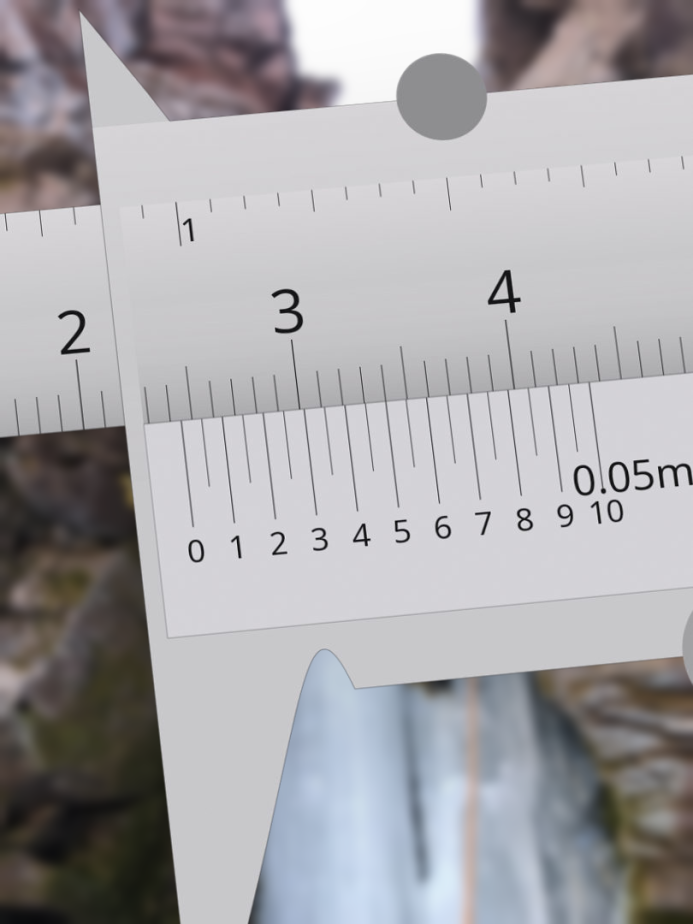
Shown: 24.50 mm
